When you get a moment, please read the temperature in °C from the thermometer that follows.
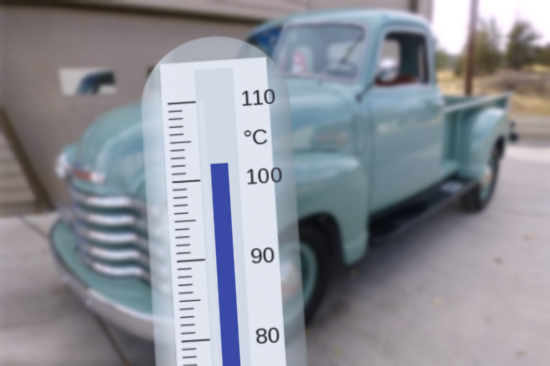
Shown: 102 °C
